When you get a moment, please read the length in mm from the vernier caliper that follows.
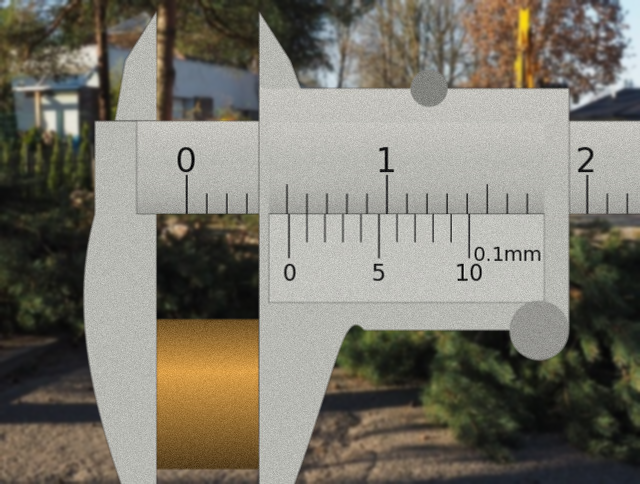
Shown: 5.1 mm
